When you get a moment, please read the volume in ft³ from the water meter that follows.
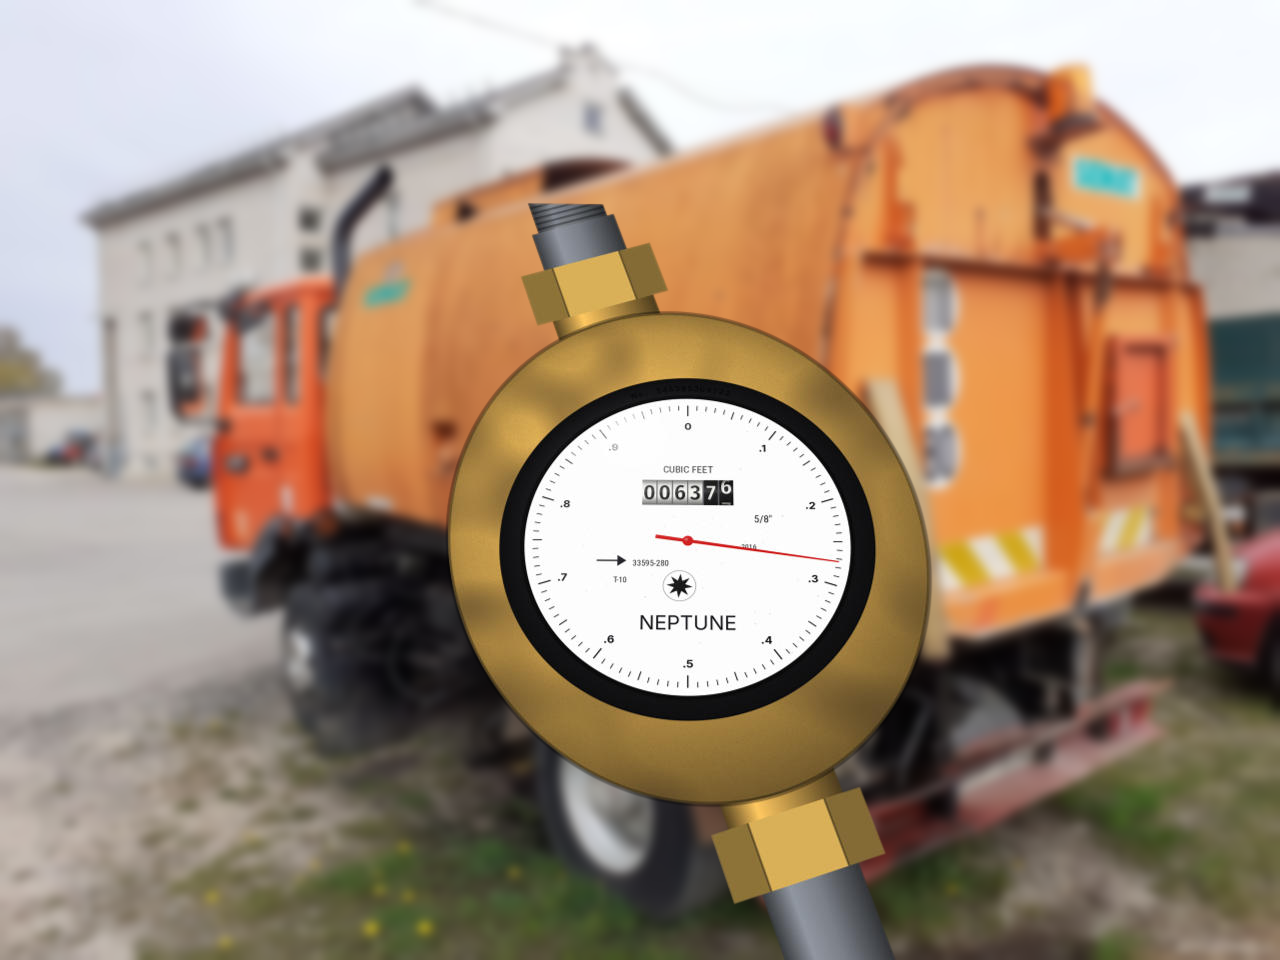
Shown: 6376.27 ft³
